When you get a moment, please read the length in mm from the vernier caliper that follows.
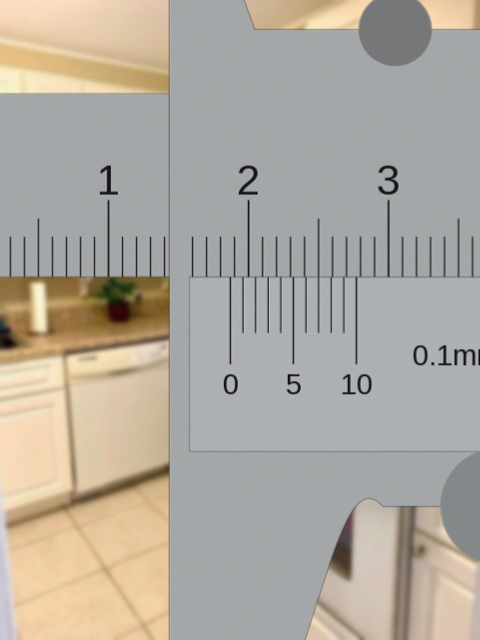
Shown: 18.7 mm
